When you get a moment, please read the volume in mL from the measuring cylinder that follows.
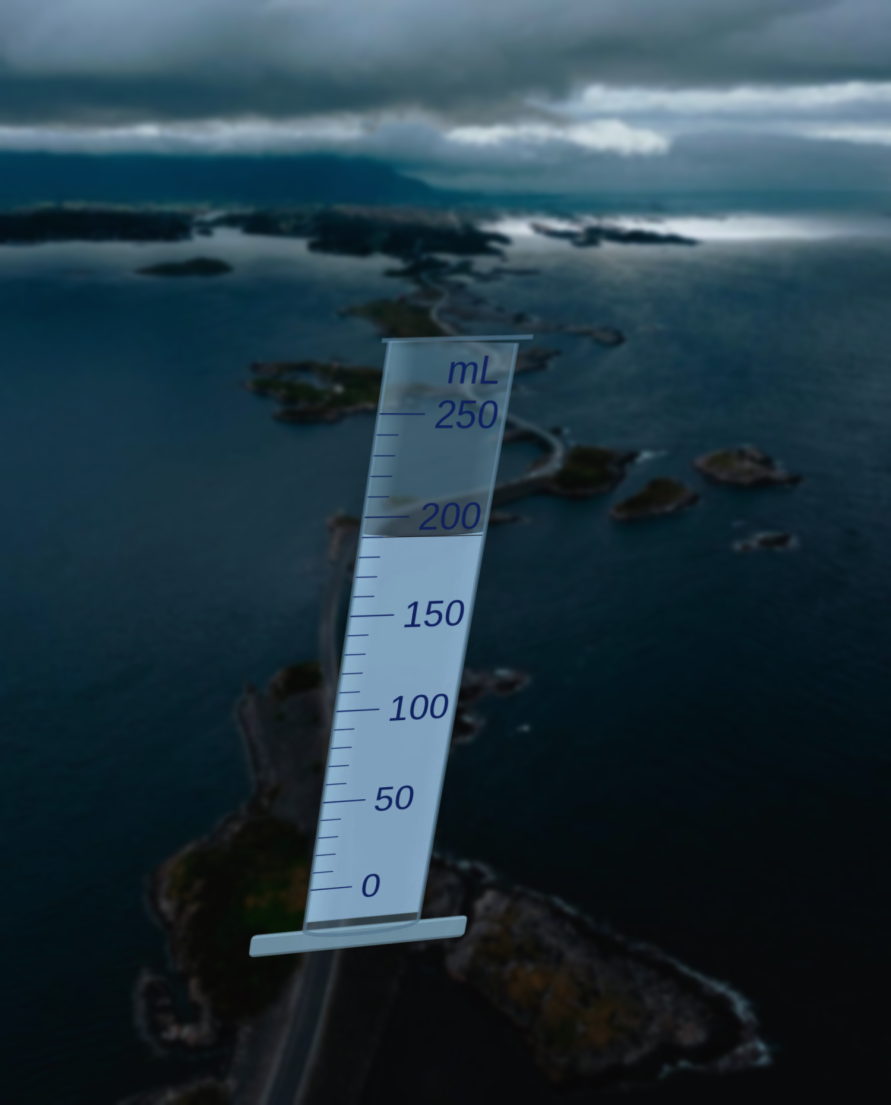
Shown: 190 mL
